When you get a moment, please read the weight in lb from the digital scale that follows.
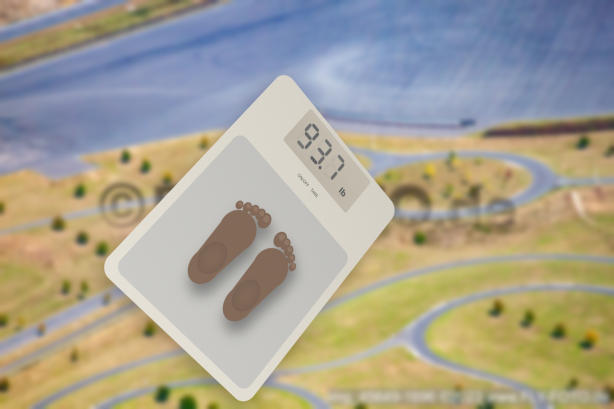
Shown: 93.7 lb
